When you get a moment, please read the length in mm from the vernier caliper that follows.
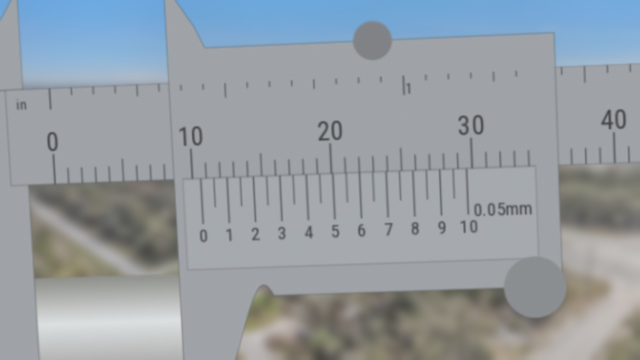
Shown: 10.6 mm
